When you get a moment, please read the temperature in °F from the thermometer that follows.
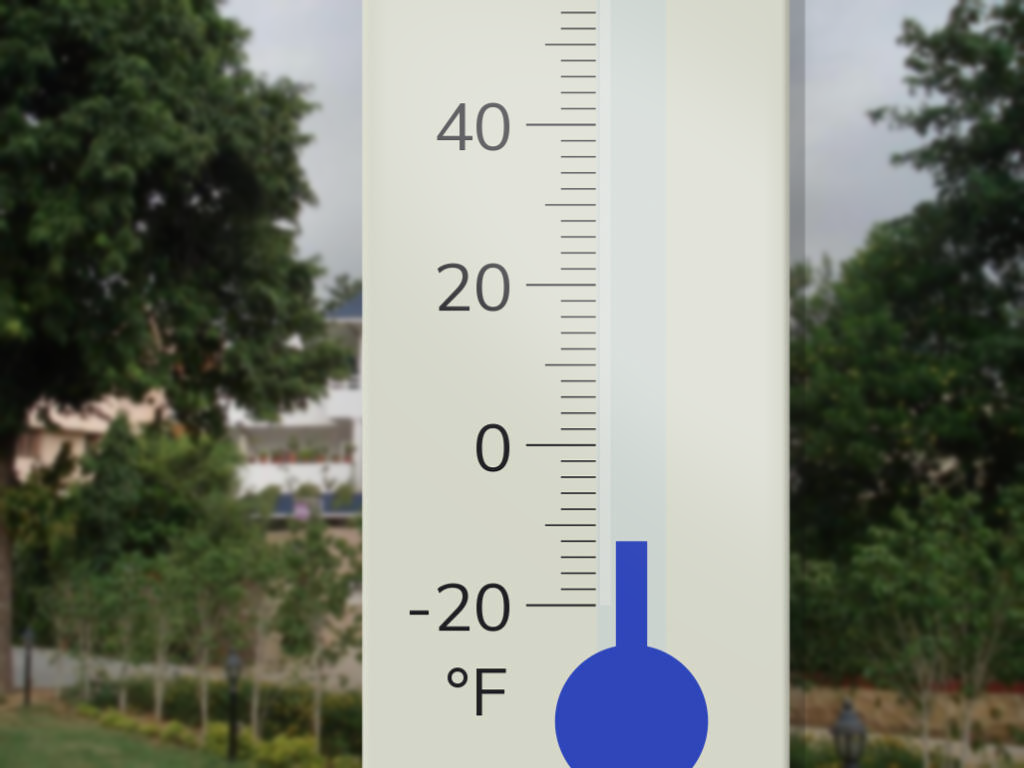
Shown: -12 °F
